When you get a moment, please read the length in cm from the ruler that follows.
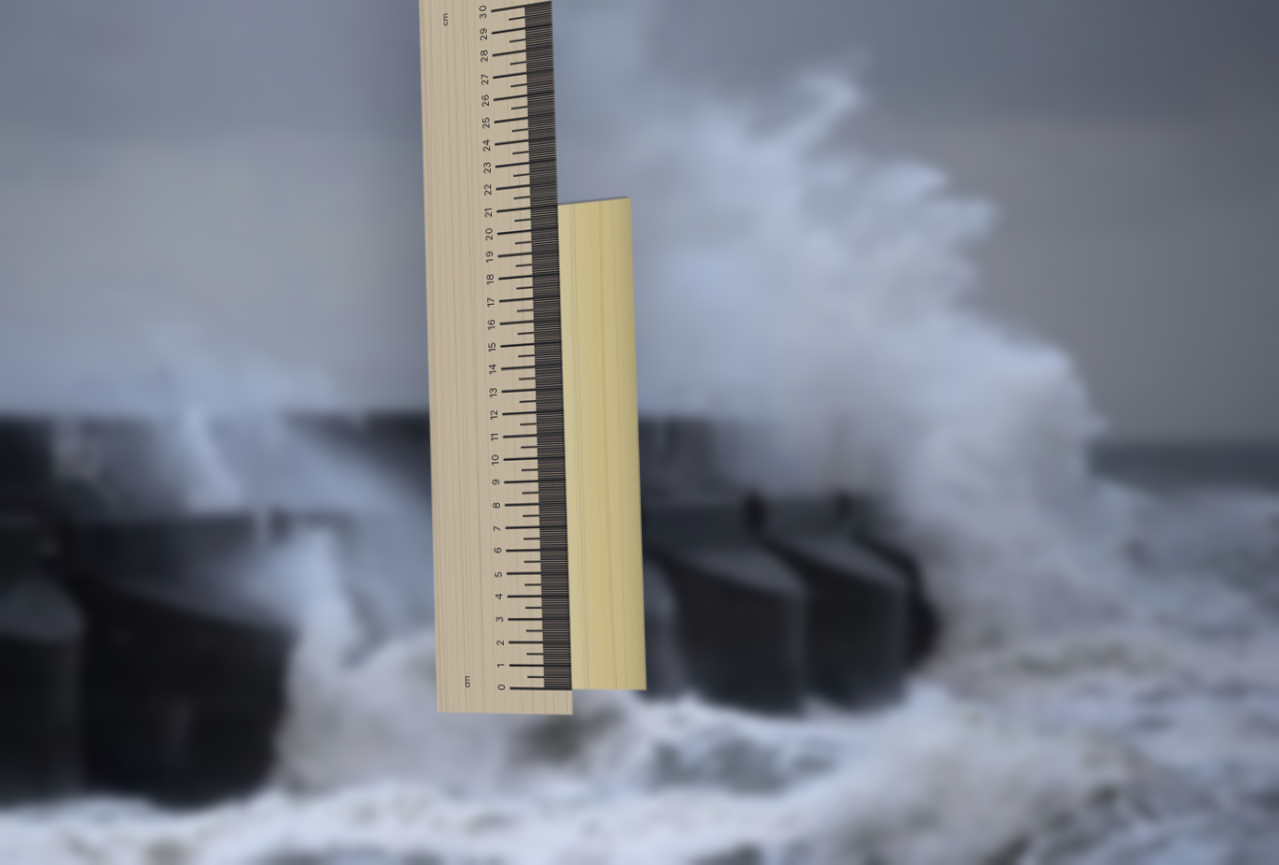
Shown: 21 cm
